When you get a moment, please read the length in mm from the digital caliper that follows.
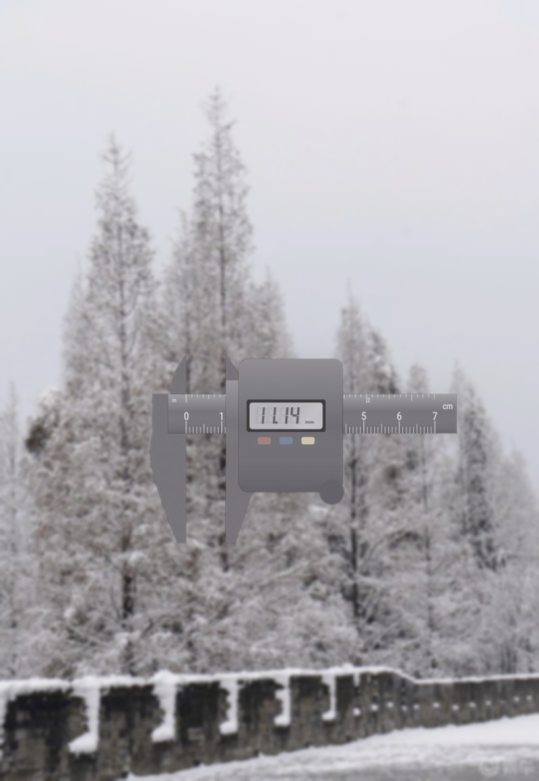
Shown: 11.14 mm
